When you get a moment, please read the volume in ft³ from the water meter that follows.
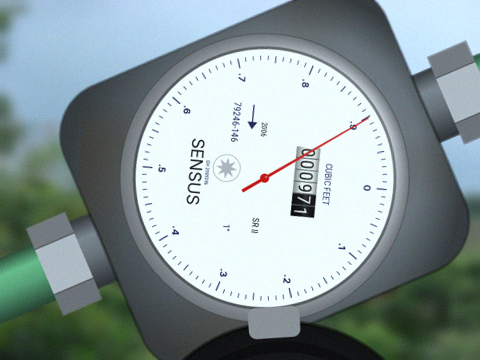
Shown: 970.90 ft³
